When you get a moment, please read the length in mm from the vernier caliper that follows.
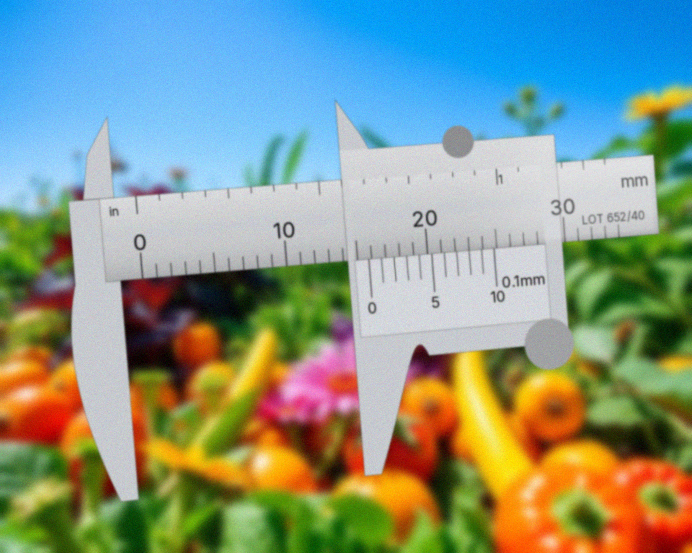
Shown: 15.8 mm
